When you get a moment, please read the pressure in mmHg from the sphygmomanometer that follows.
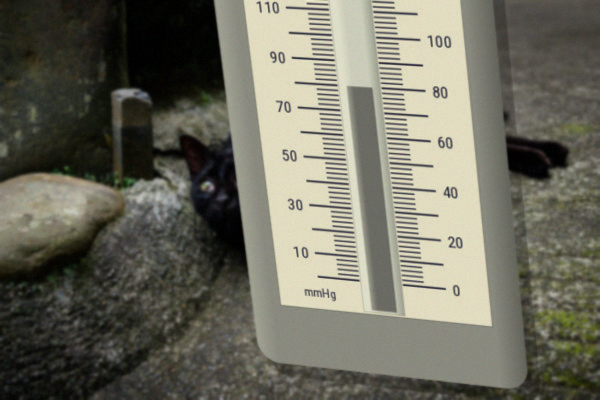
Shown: 80 mmHg
